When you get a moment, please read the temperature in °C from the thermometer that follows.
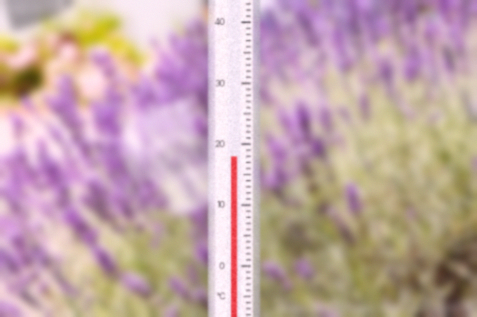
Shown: 18 °C
